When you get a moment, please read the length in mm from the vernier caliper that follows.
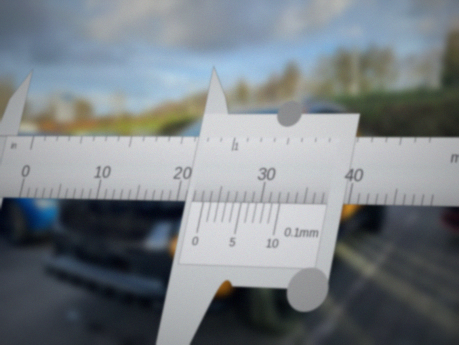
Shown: 23.2 mm
